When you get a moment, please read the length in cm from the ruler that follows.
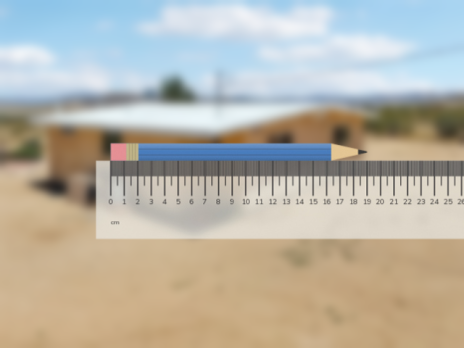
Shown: 19 cm
